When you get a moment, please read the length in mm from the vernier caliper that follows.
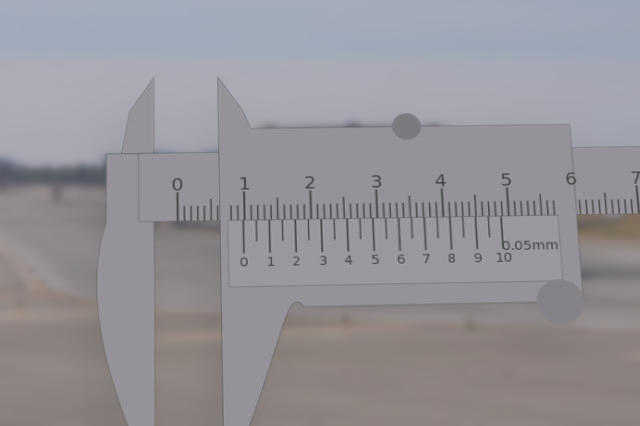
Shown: 9.8 mm
